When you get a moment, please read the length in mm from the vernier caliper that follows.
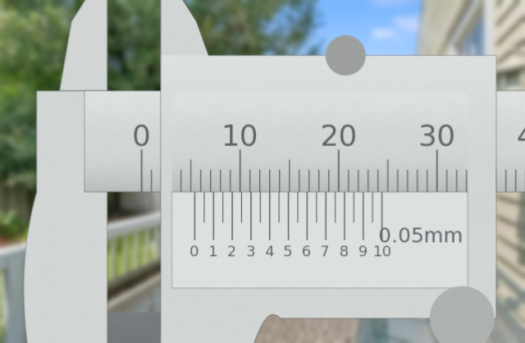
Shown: 5.4 mm
